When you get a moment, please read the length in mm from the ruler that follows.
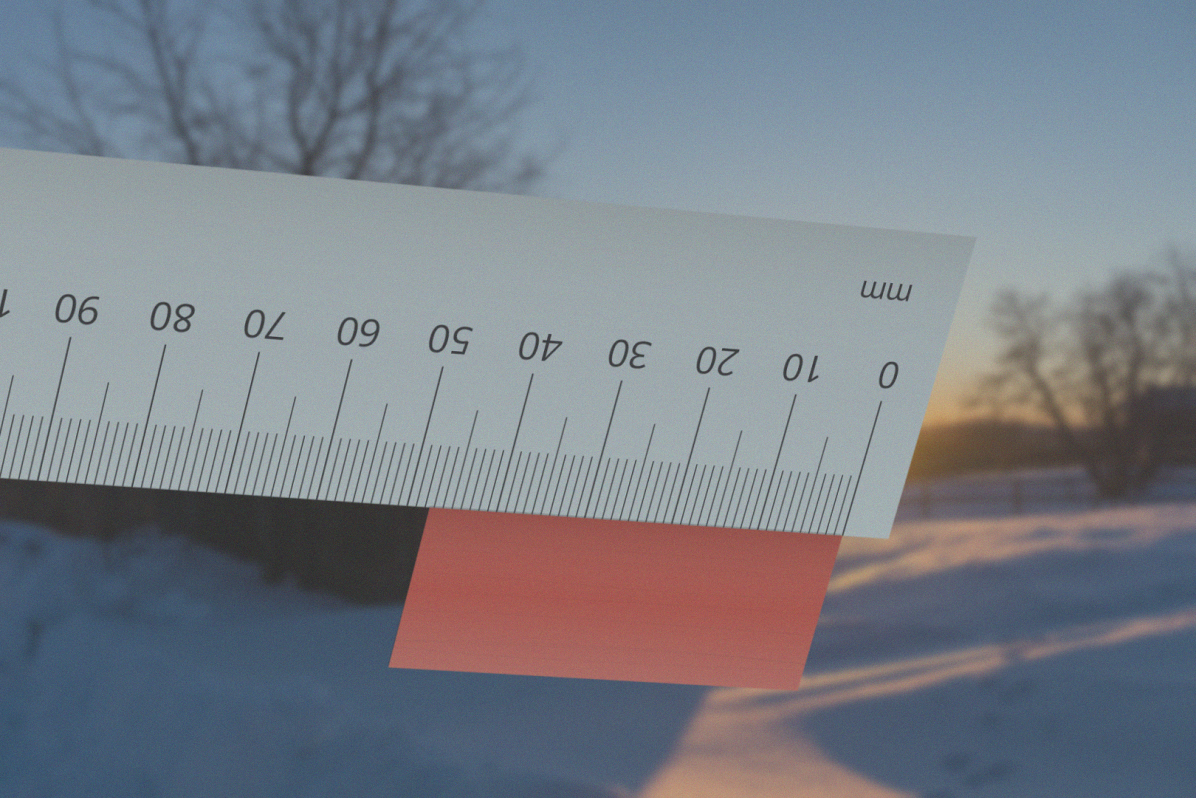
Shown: 47.5 mm
